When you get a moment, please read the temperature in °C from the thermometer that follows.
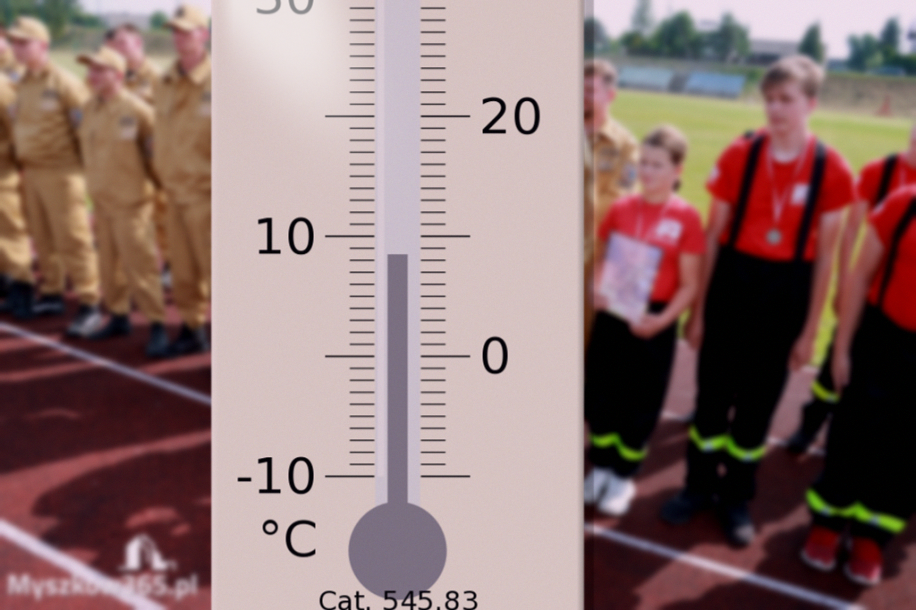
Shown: 8.5 °C
